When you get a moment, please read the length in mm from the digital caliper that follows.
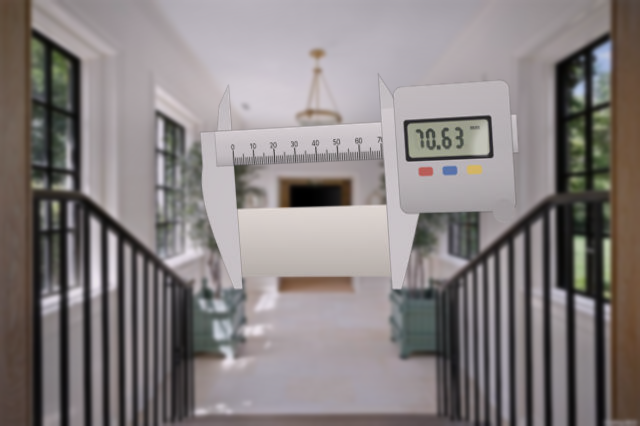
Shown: 70.63 mm
